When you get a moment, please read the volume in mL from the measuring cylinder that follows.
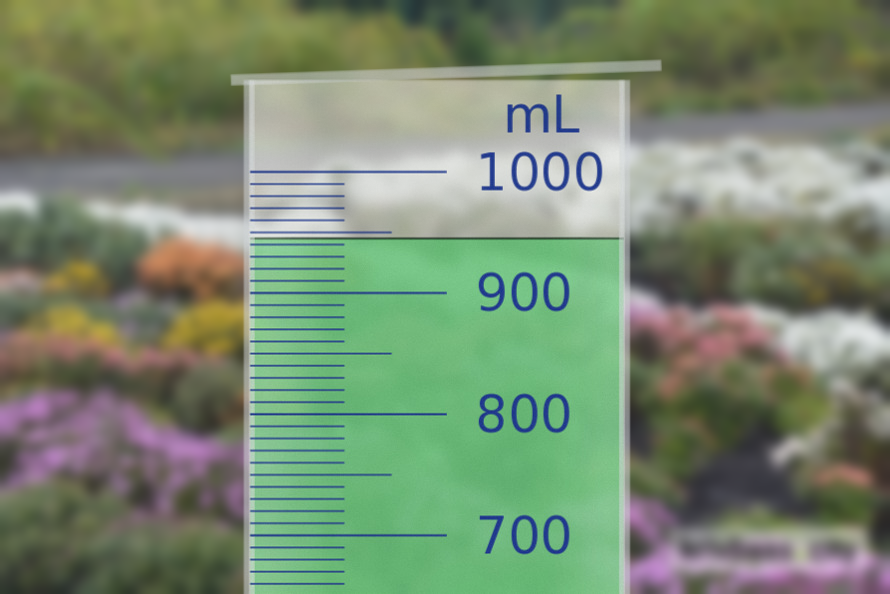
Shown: 945 mL
